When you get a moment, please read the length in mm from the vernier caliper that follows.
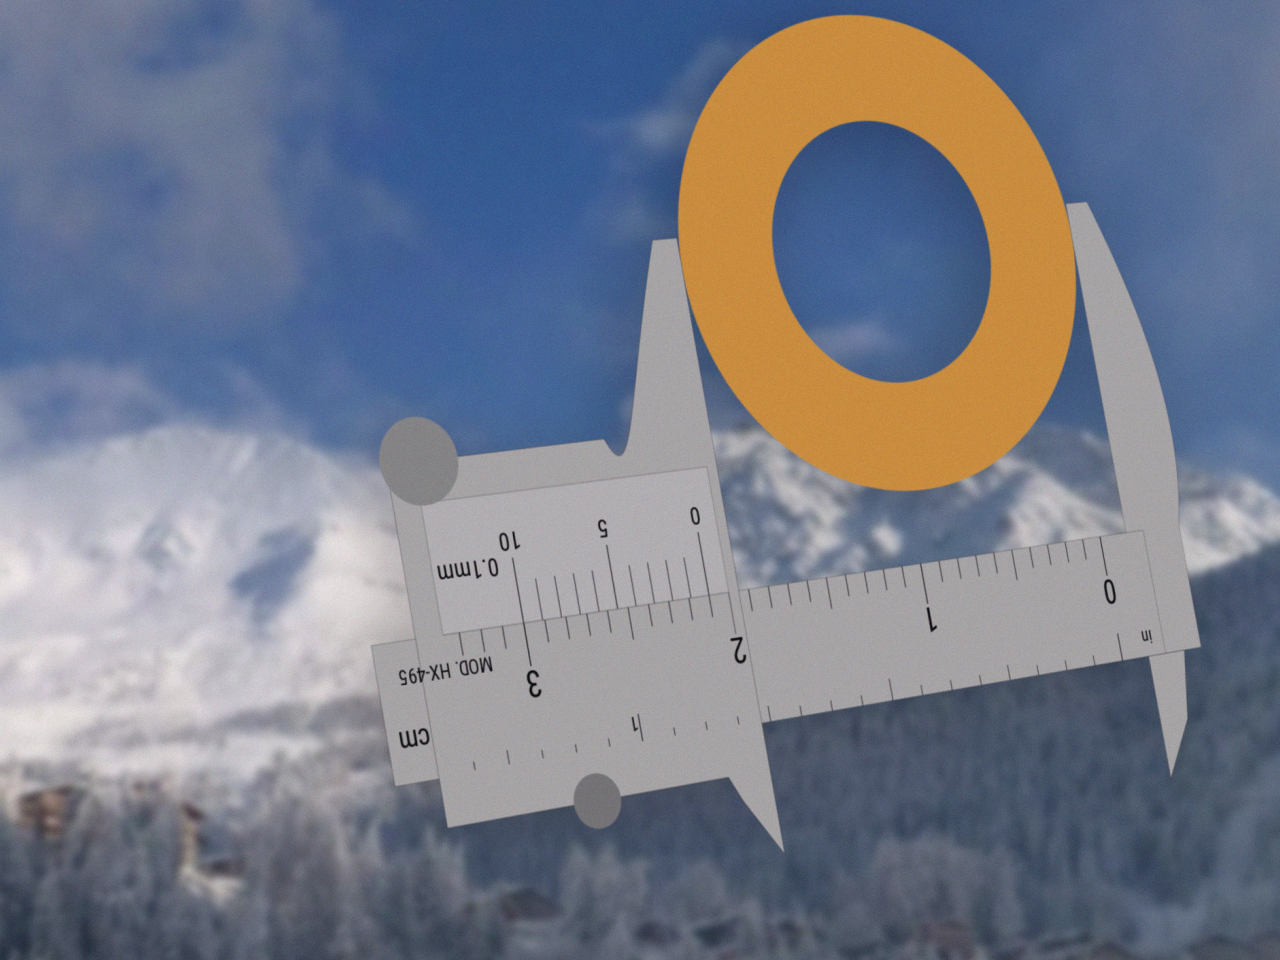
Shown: 21.0 mm
